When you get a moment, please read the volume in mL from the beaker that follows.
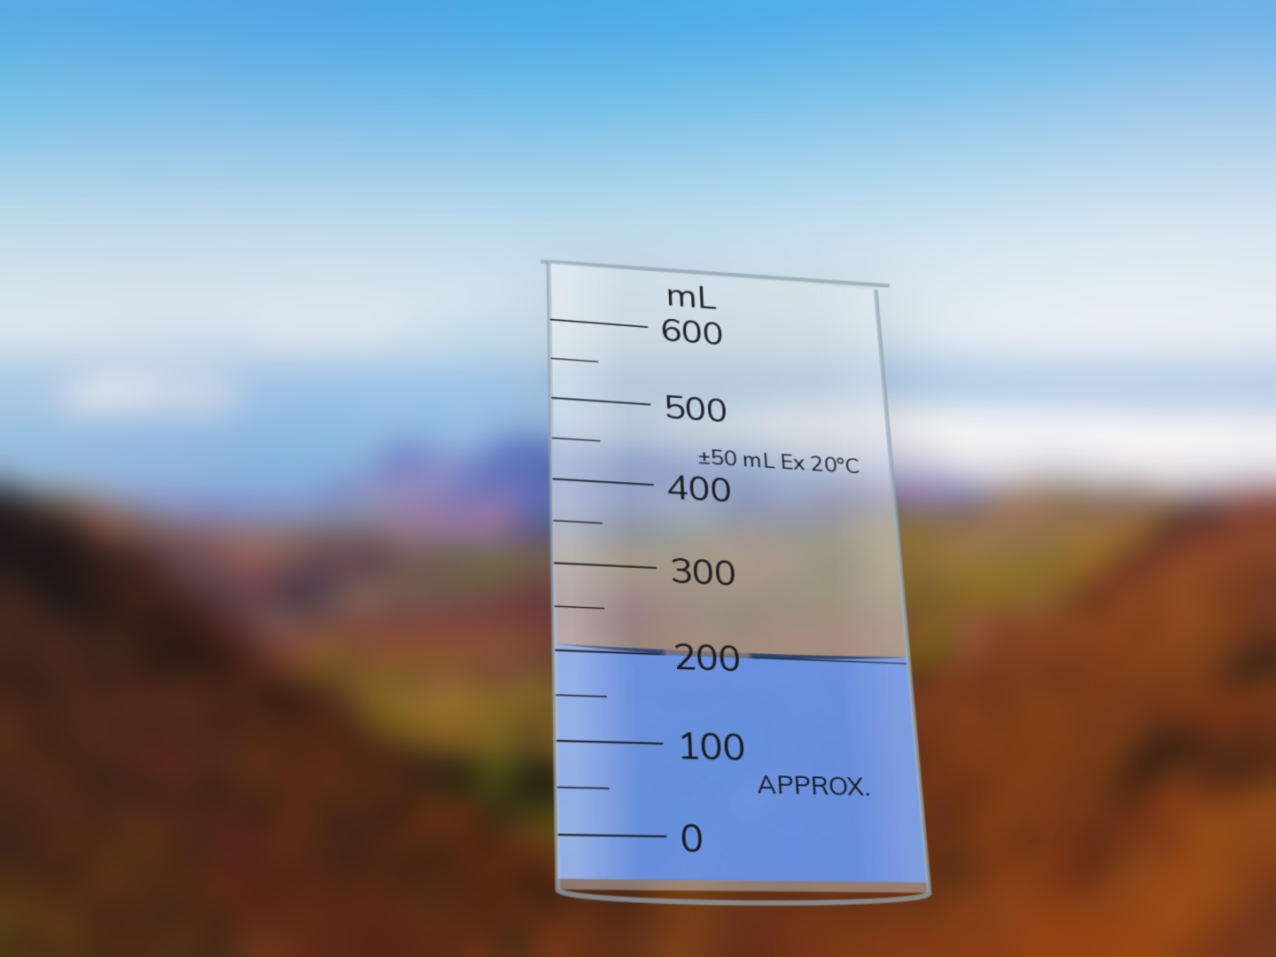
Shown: 200 mL
